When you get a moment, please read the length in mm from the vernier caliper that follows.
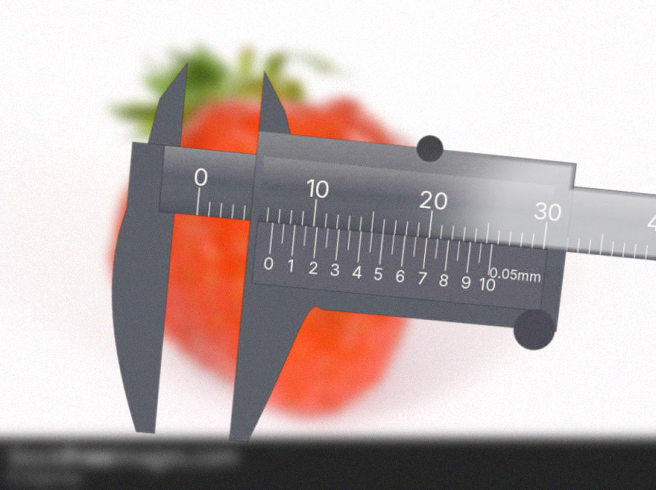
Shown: 6.5 mm
